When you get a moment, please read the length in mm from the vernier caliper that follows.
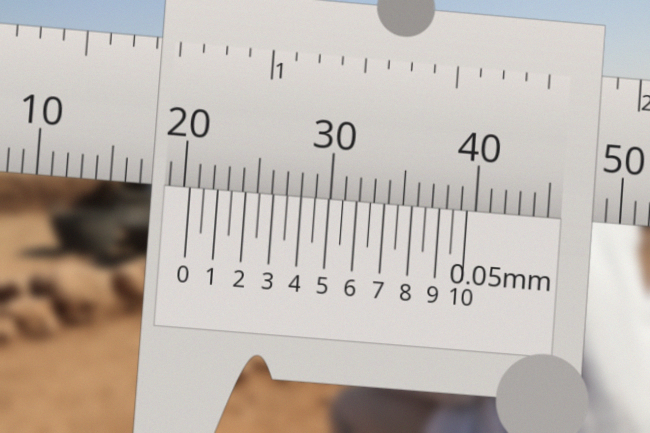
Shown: 20.4 mm
